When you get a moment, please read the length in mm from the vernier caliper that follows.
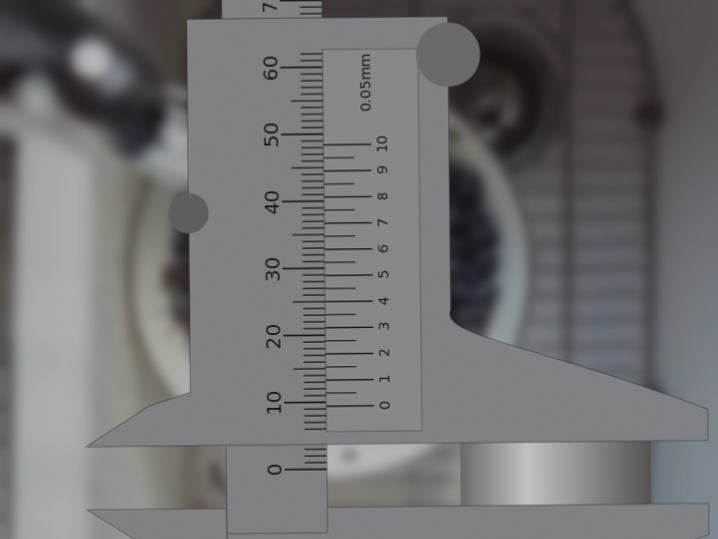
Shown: 9.4 mm
